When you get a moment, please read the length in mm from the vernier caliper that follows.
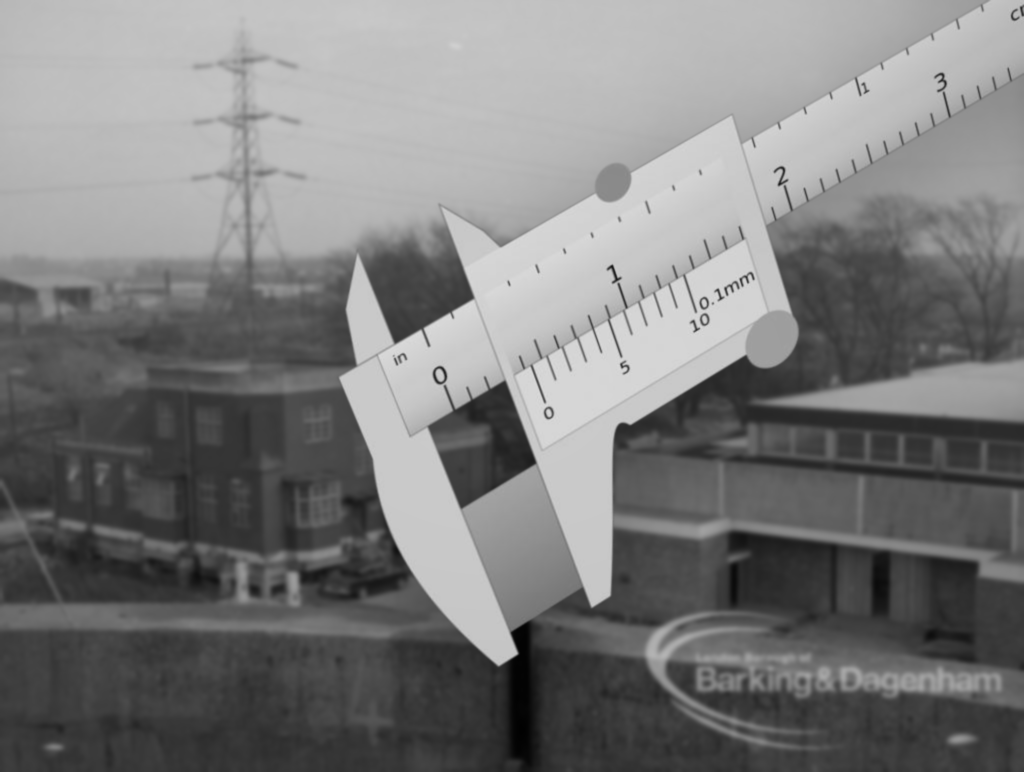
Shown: 4.4 mm
